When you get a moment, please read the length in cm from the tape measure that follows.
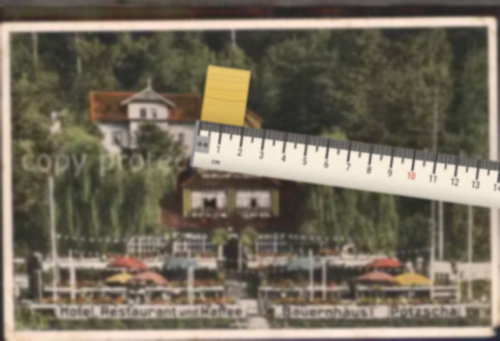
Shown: 2 cm
